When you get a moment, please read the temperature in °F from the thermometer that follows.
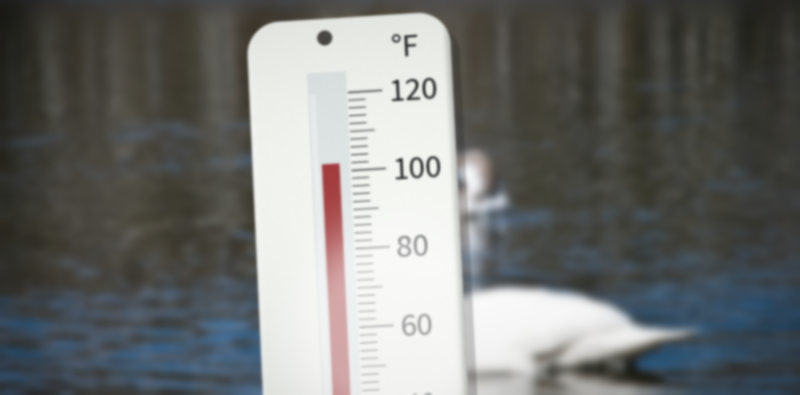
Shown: 102 °F
